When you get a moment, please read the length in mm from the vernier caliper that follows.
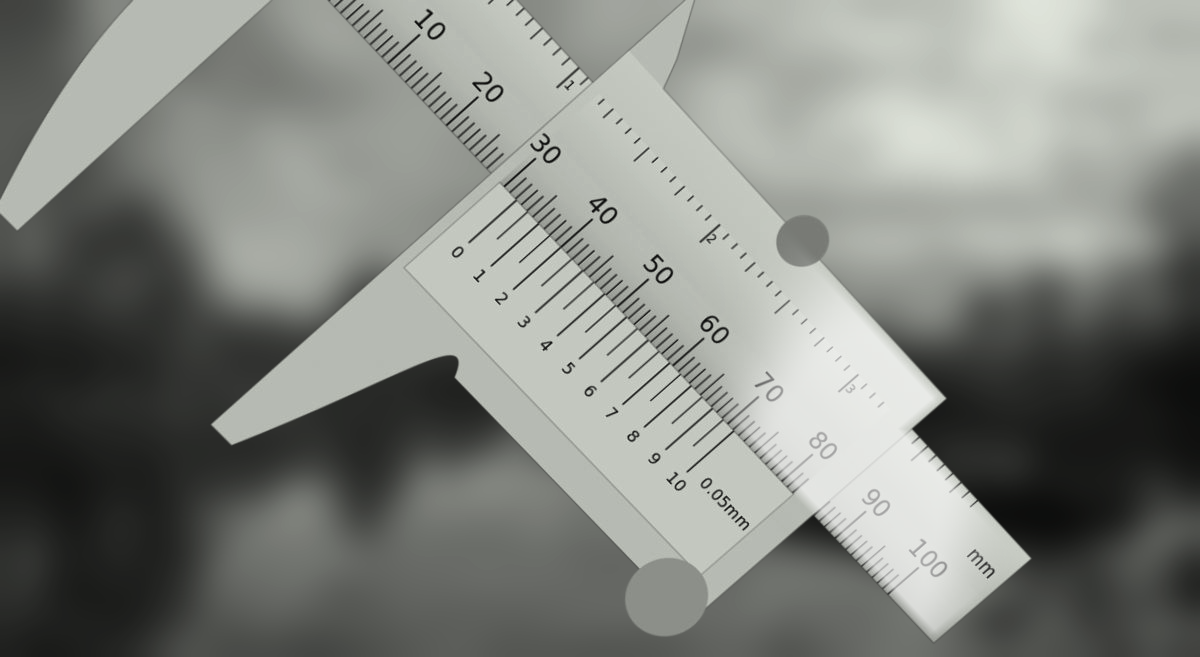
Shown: 32.2 mm
